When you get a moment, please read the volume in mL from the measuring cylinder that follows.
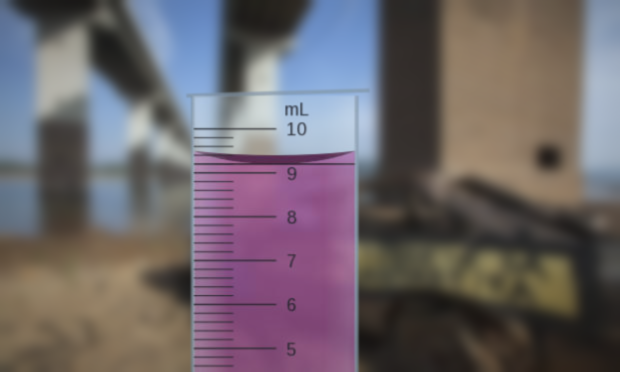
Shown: 9.2 mL
